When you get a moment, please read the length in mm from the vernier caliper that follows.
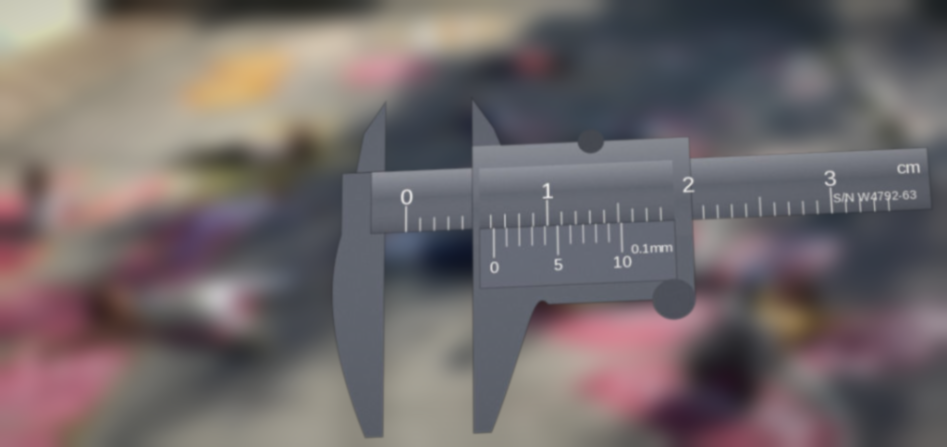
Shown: 6.2 mm
